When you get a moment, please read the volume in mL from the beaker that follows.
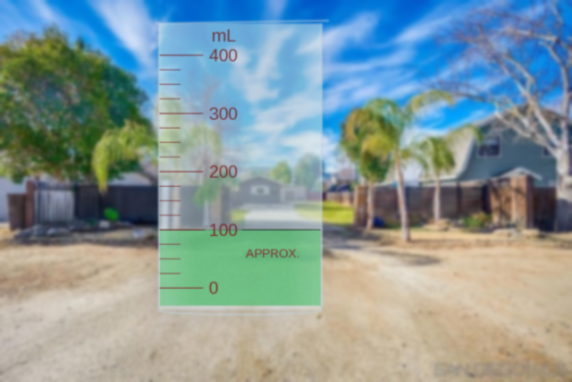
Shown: 100 mL
